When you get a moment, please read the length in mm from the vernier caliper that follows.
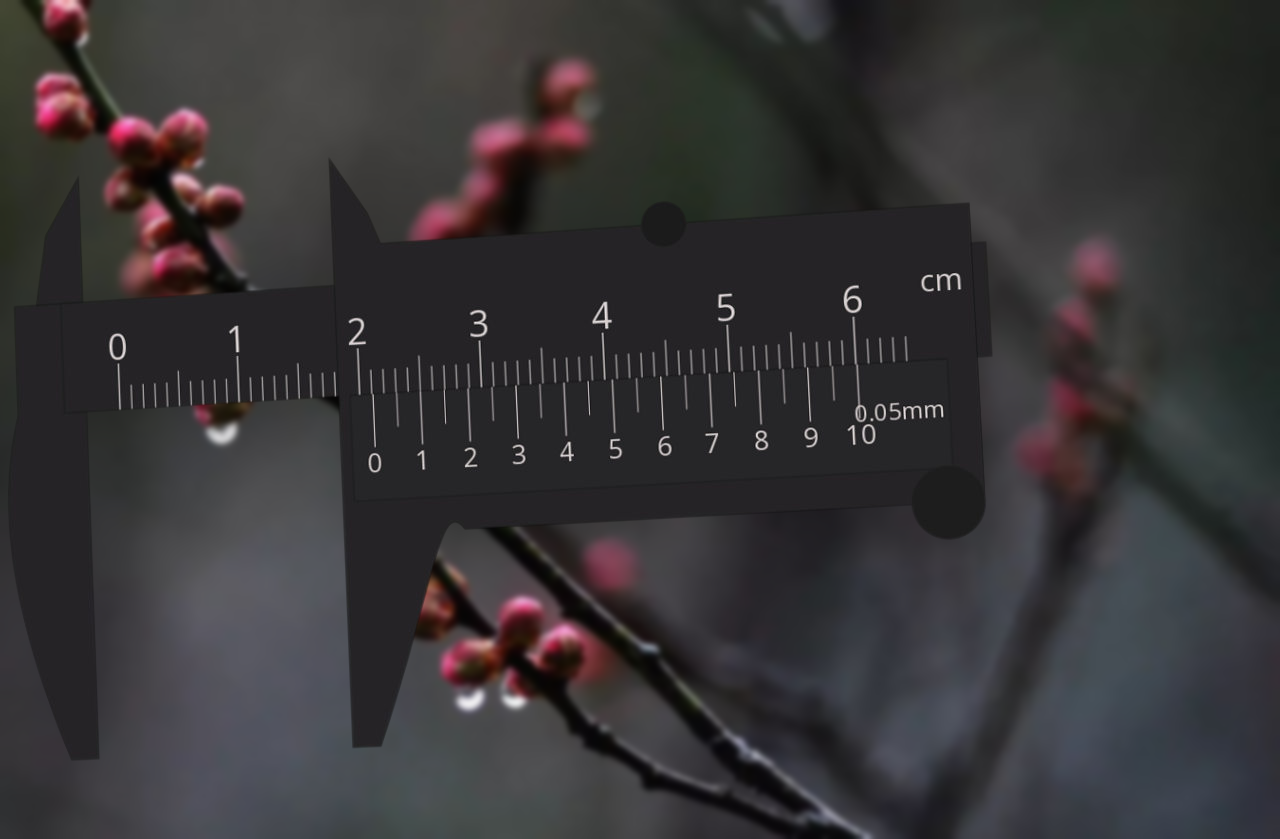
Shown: 21.1 mm
